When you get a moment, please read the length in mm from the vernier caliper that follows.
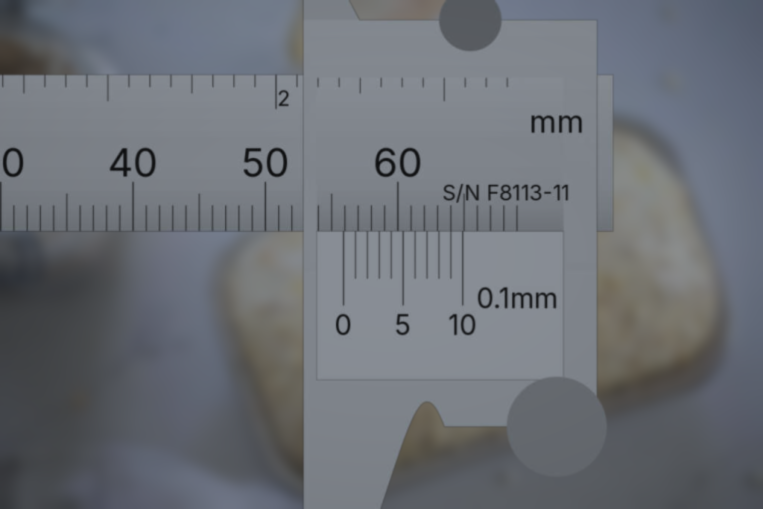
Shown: 55.9 mm
